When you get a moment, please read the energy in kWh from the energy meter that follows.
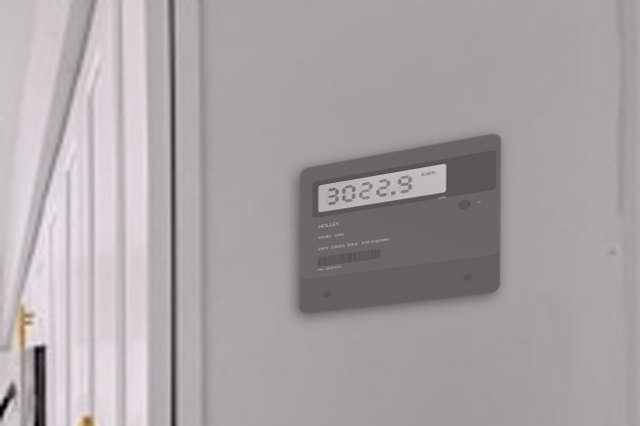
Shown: 3022.9 kWh
